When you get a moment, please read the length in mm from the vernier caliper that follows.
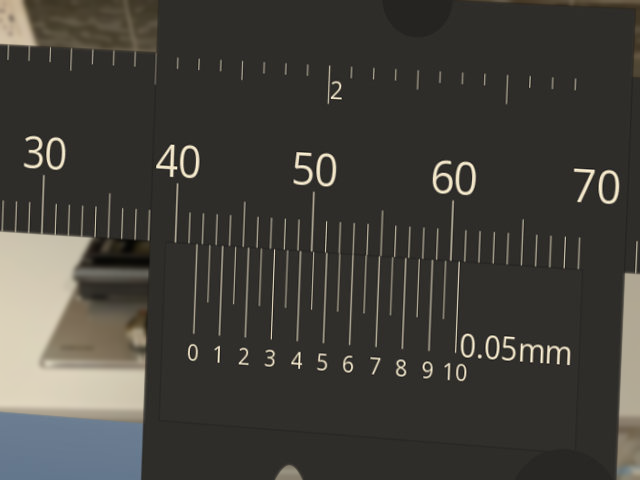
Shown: 41.6 mm
